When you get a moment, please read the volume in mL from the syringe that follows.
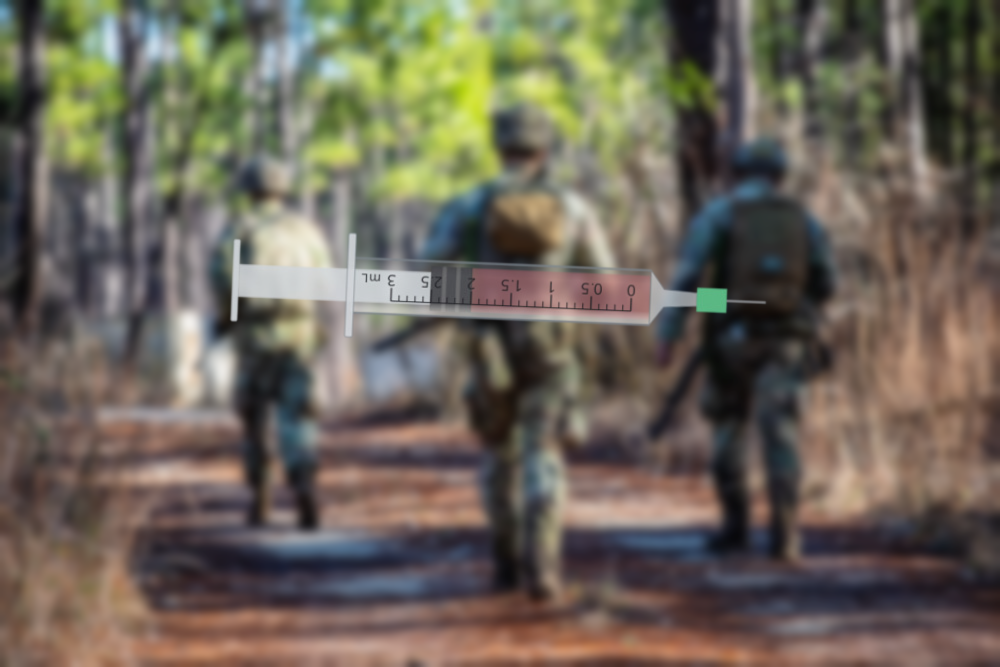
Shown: 2 mL
